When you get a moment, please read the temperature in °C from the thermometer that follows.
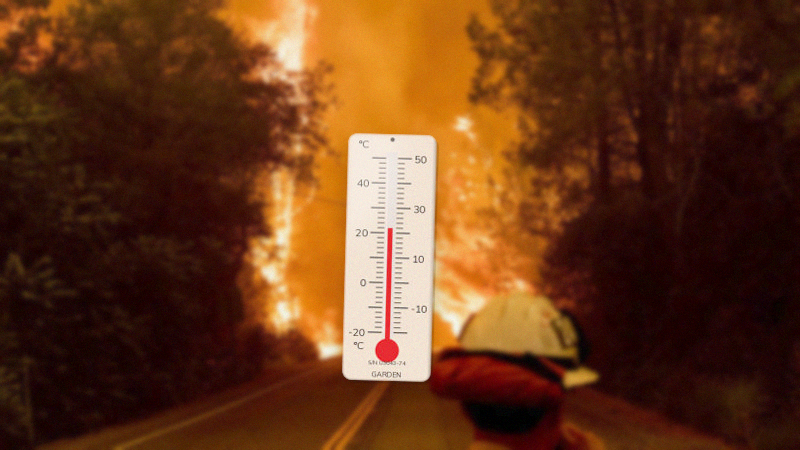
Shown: 22 °C
